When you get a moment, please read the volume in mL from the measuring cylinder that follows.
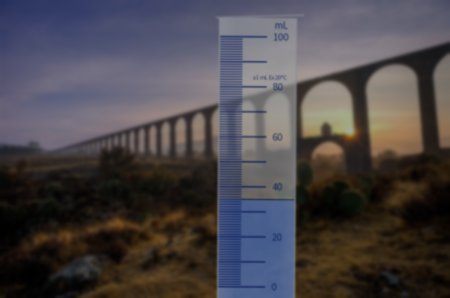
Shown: 35 mL
